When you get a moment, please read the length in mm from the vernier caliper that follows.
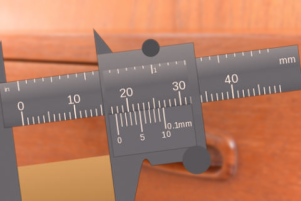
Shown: 17.6 mm
